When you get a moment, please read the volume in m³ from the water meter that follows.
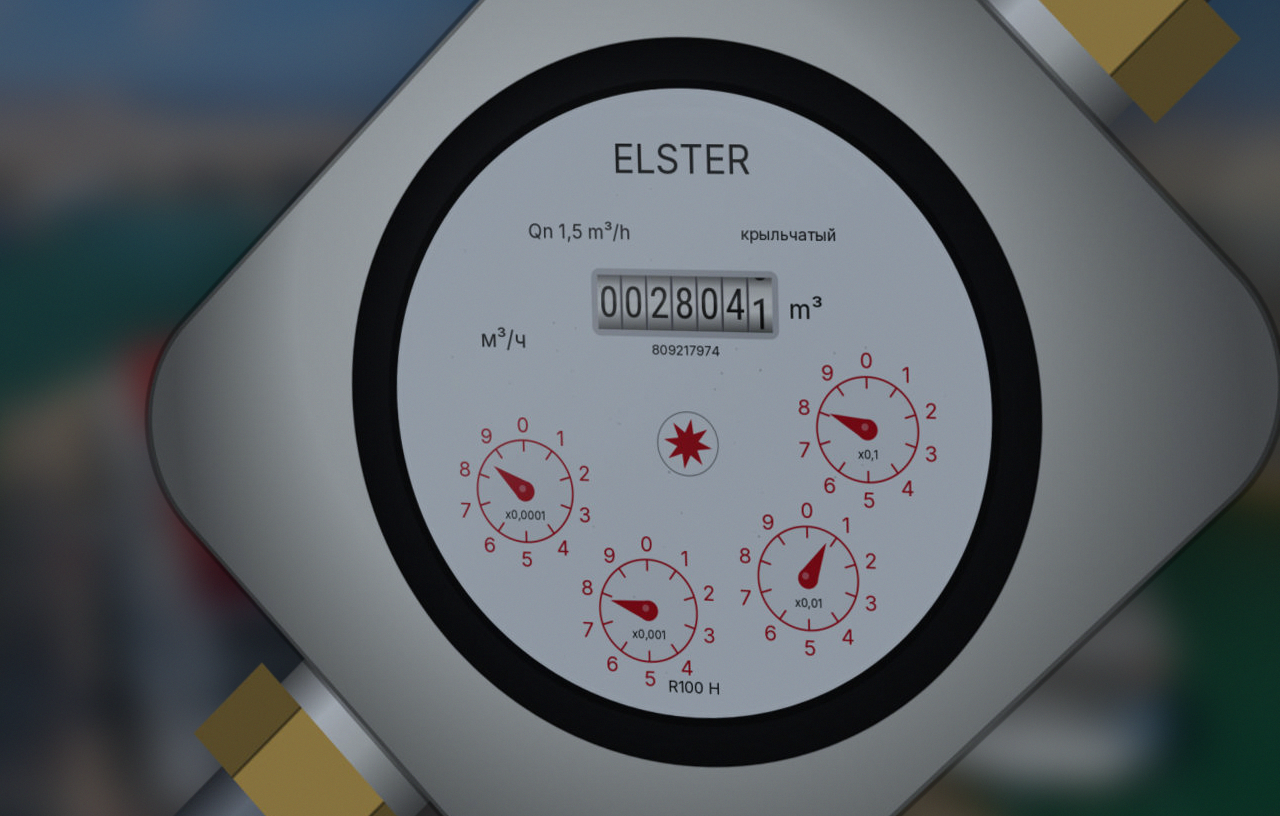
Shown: 28040.8078 m³
